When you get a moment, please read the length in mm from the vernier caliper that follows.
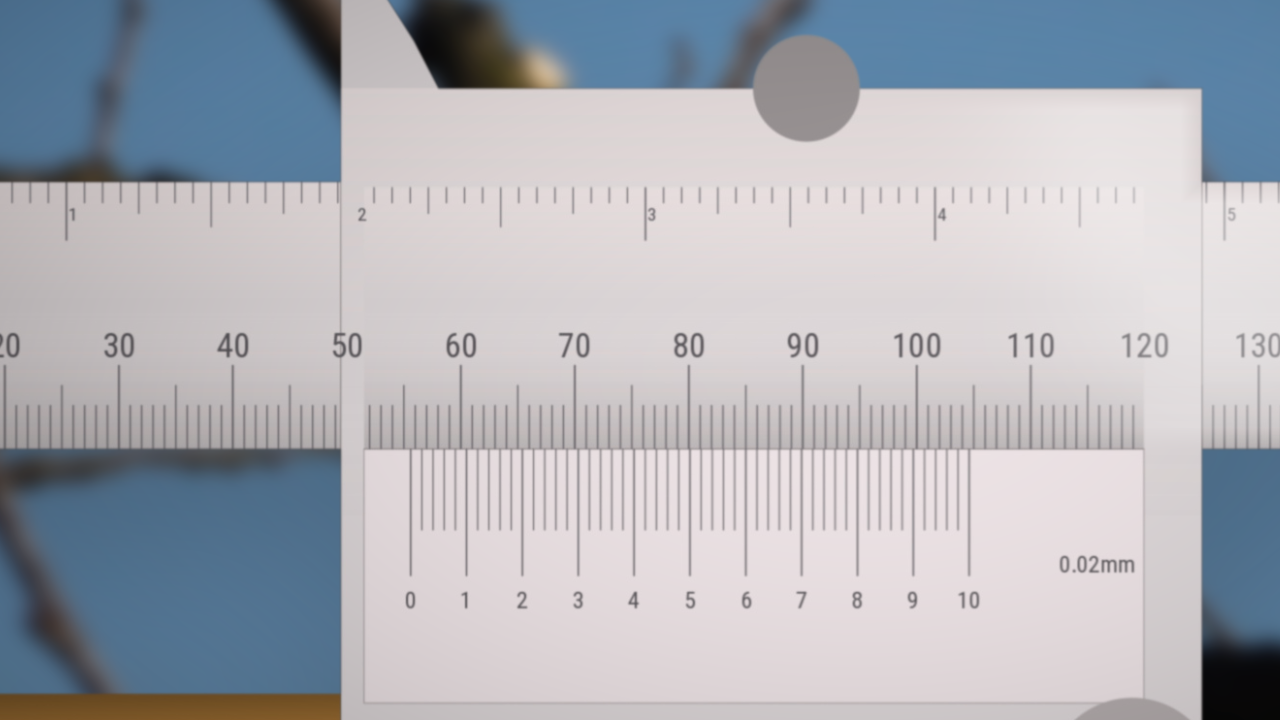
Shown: 55.6 mm
